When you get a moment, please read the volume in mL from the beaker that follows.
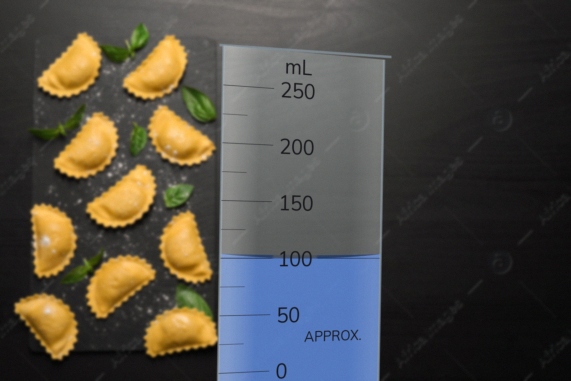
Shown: 100 mL
